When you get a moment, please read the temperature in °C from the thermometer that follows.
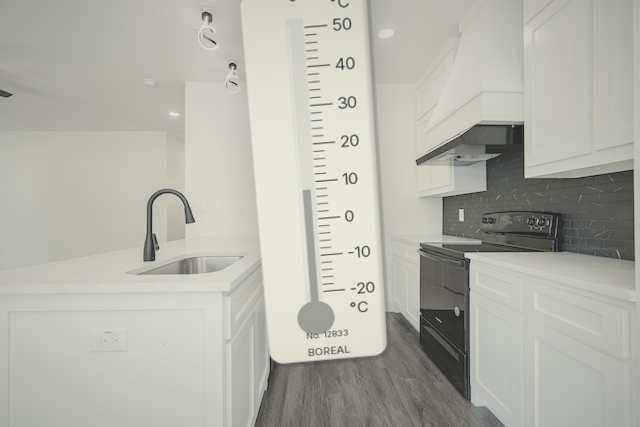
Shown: 8 °C
